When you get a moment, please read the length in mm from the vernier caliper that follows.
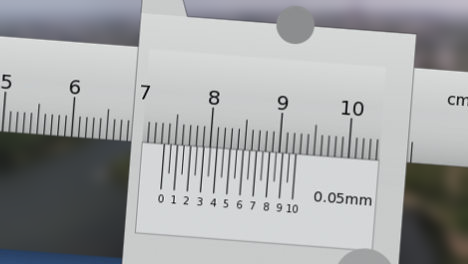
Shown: 73.4 mm
